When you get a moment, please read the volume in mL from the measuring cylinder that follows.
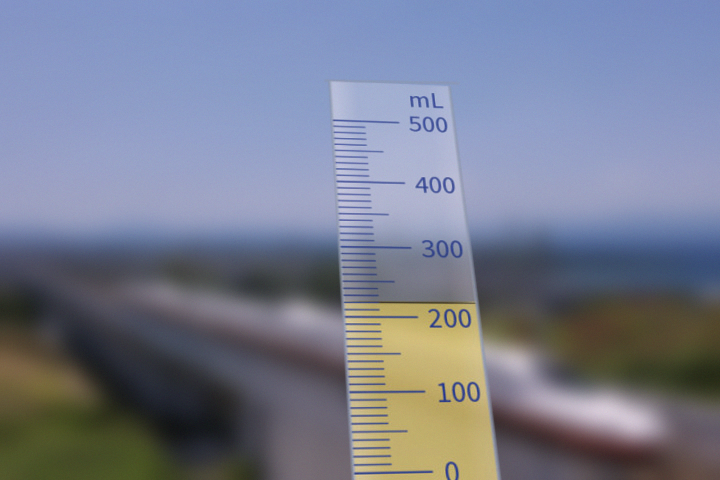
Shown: 220 mL
